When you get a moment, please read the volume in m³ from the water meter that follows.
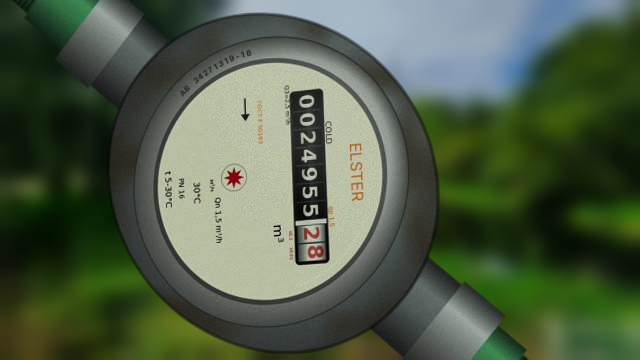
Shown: 24955.28 m³
